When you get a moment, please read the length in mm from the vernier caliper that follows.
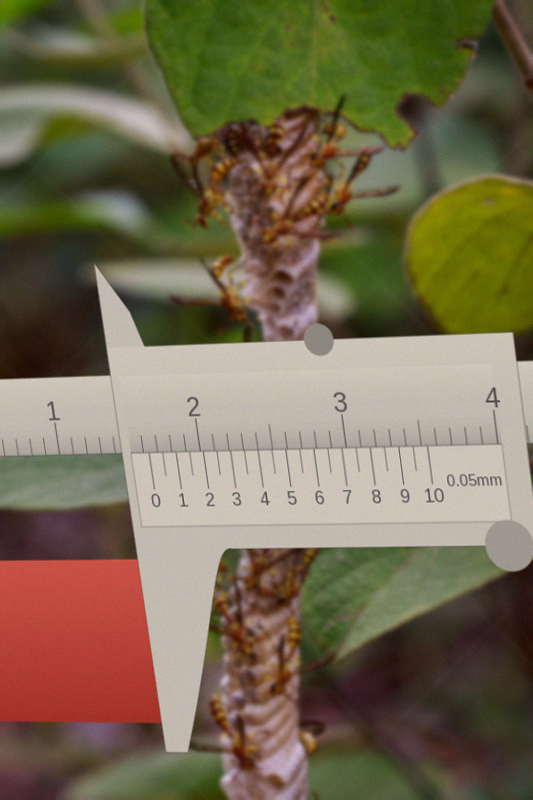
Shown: 16.4 mm
